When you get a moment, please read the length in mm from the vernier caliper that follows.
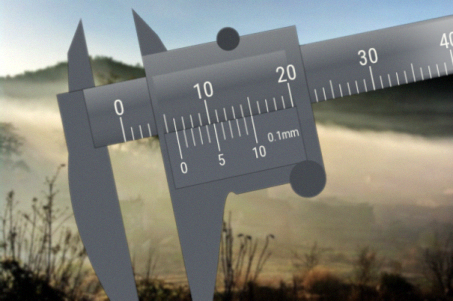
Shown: 6.0 mm
